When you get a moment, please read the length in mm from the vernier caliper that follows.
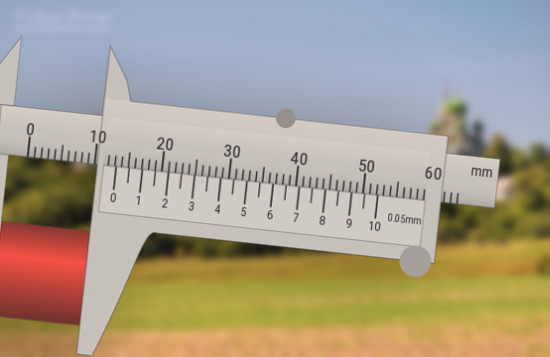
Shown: 13.2 mm
